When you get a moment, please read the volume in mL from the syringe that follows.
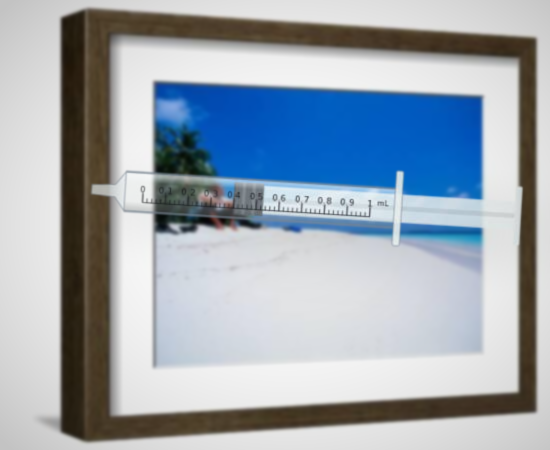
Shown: 0.4 mL
